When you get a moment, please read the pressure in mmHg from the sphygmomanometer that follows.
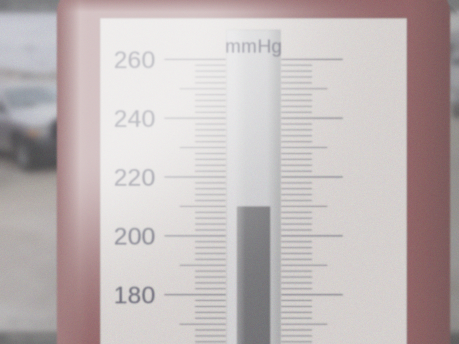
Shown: 210 mmHg
